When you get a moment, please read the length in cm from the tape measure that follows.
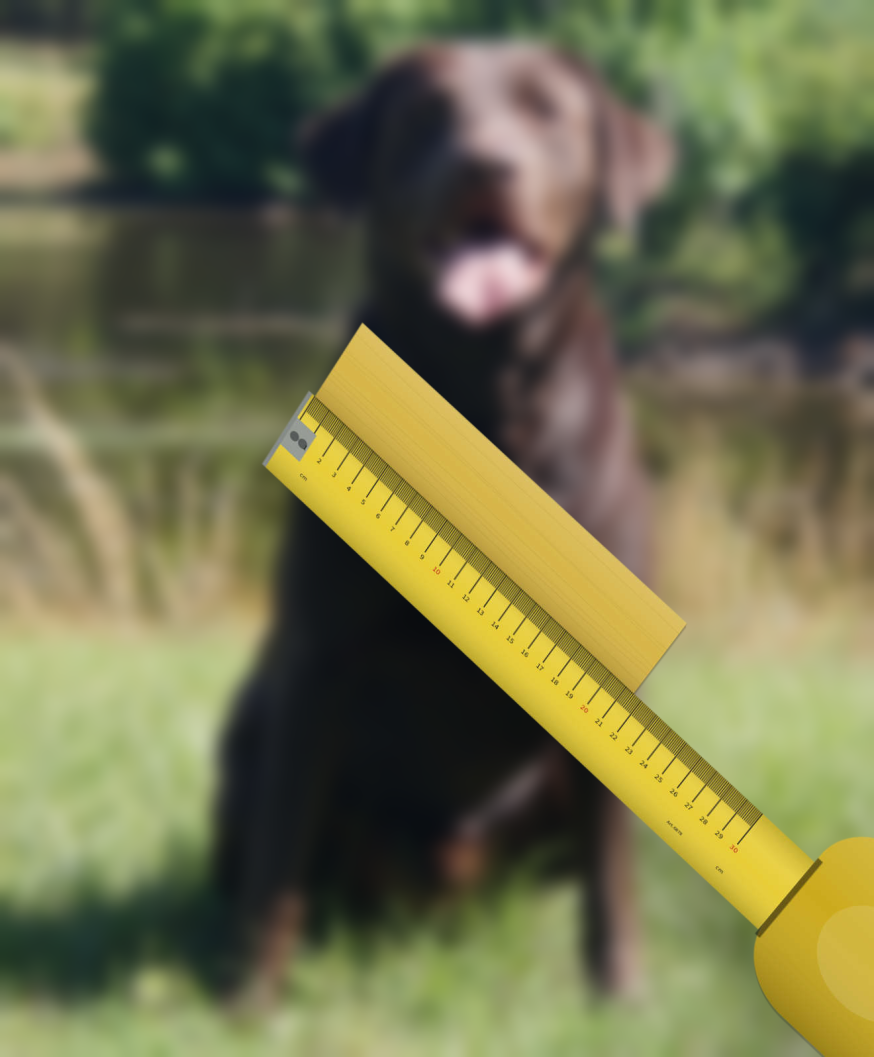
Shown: 21.5 cm
